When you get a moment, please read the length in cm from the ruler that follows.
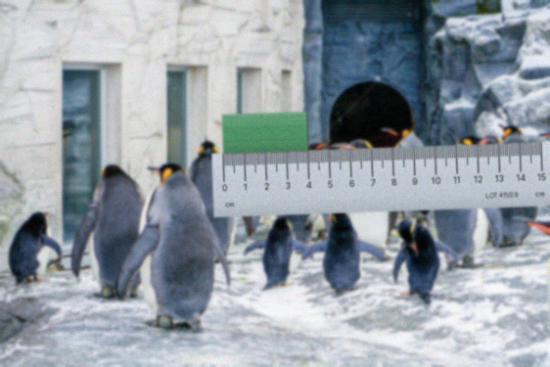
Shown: 4 cm
